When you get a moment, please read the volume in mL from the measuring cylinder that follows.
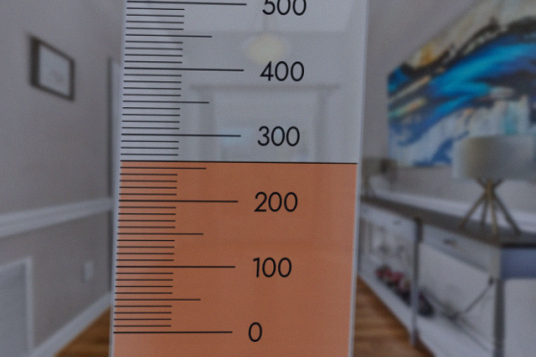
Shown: 260 mL
